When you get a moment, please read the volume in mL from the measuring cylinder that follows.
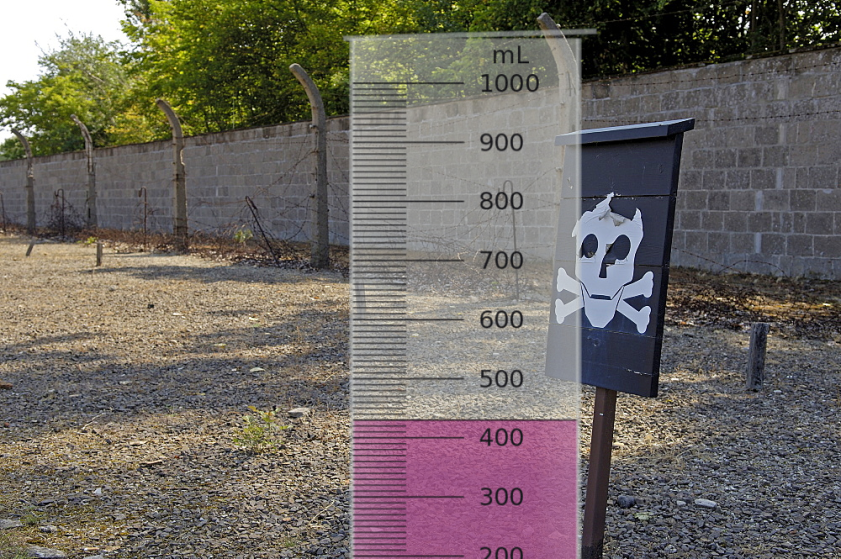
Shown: 430 mL
